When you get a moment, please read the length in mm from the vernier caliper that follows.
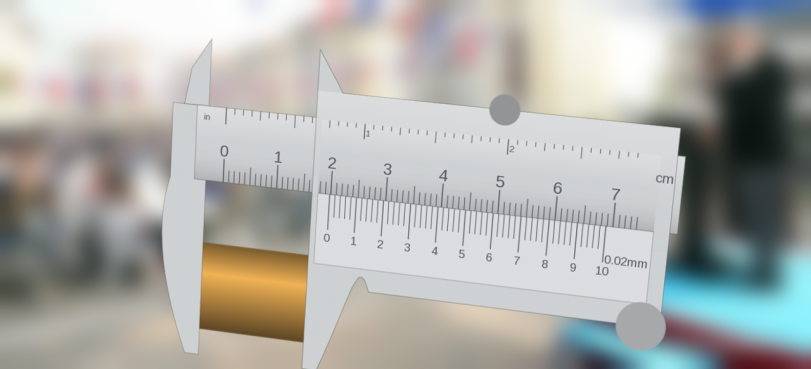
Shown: 19.8 mm
